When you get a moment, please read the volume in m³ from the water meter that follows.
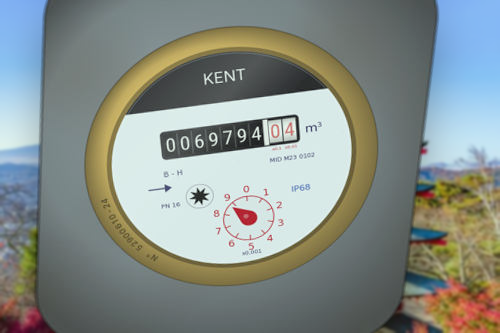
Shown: 69794.048 m³
